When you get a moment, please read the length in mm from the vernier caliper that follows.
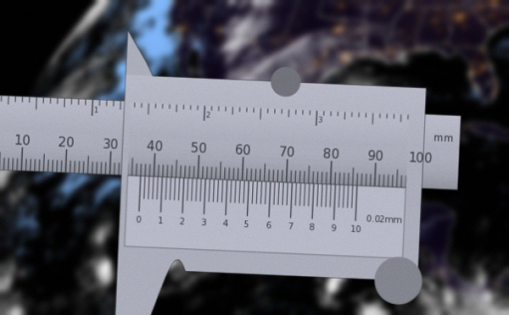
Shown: 37.0 mm
